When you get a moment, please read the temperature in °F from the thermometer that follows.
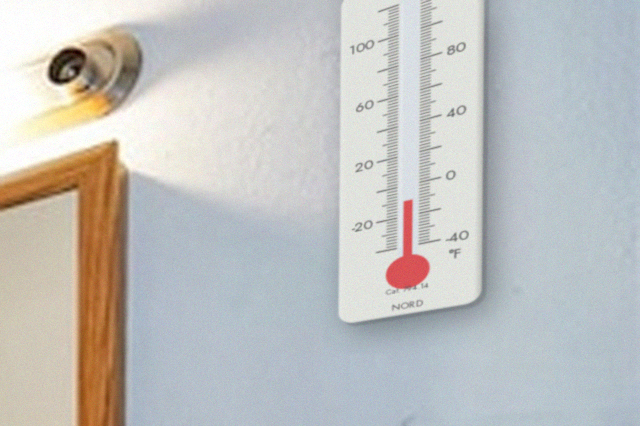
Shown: -10 °F
